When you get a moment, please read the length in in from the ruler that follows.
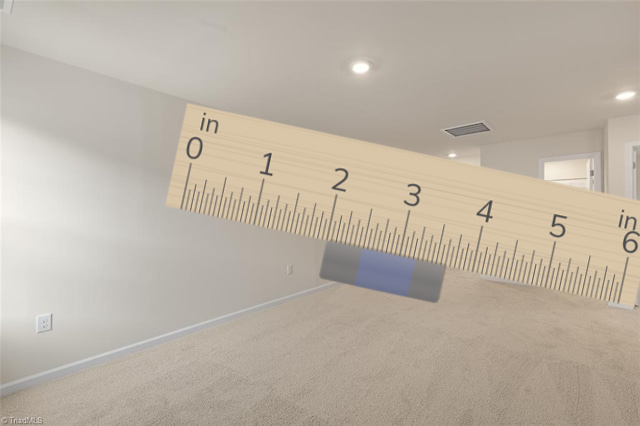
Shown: 1.625 in
